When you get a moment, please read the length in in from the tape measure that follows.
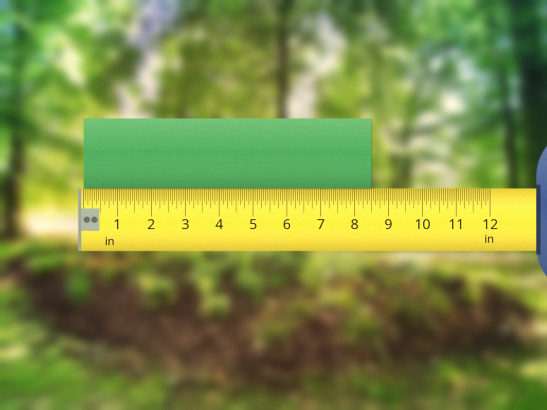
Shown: 8.5 in
